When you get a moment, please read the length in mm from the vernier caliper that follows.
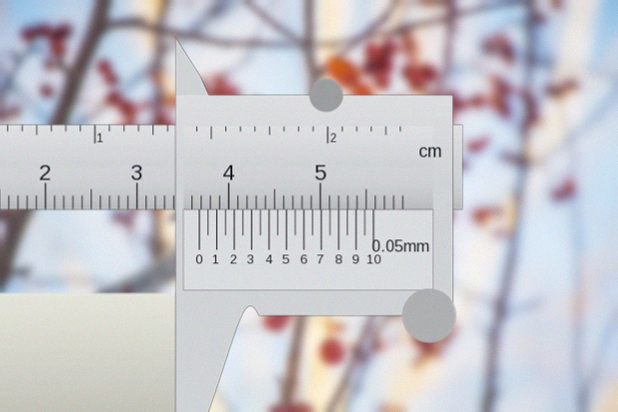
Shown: 36.8 mm
